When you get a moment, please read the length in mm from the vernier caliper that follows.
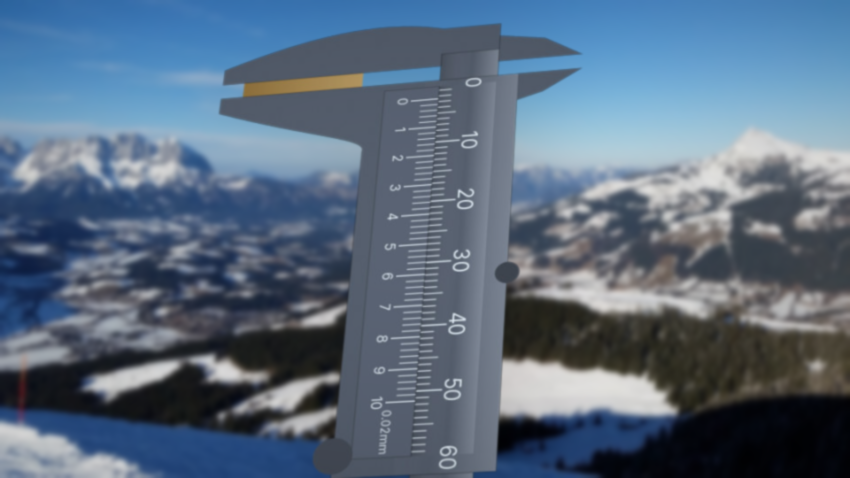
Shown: 2.5 mm
